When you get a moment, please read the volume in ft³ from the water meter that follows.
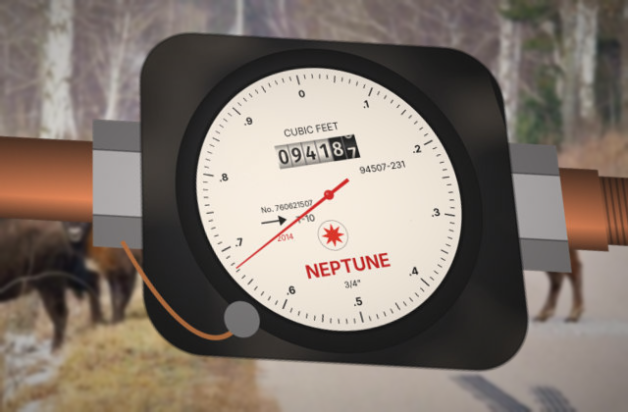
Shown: 94186.67 ft³
